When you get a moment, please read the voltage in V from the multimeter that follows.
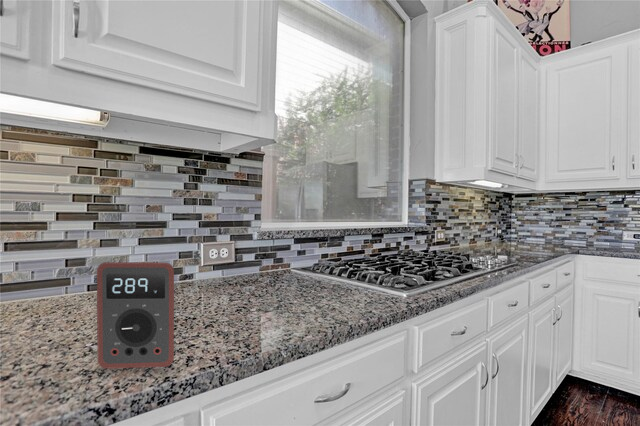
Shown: 289 V
